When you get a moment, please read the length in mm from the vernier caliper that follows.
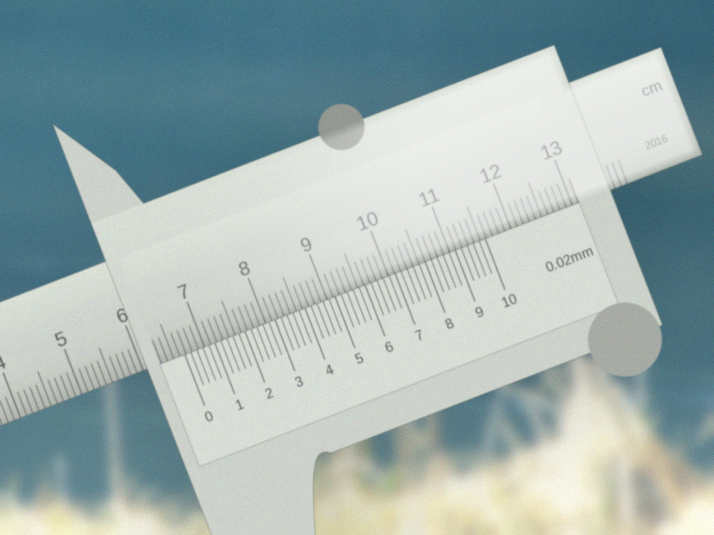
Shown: 66.8 mm
